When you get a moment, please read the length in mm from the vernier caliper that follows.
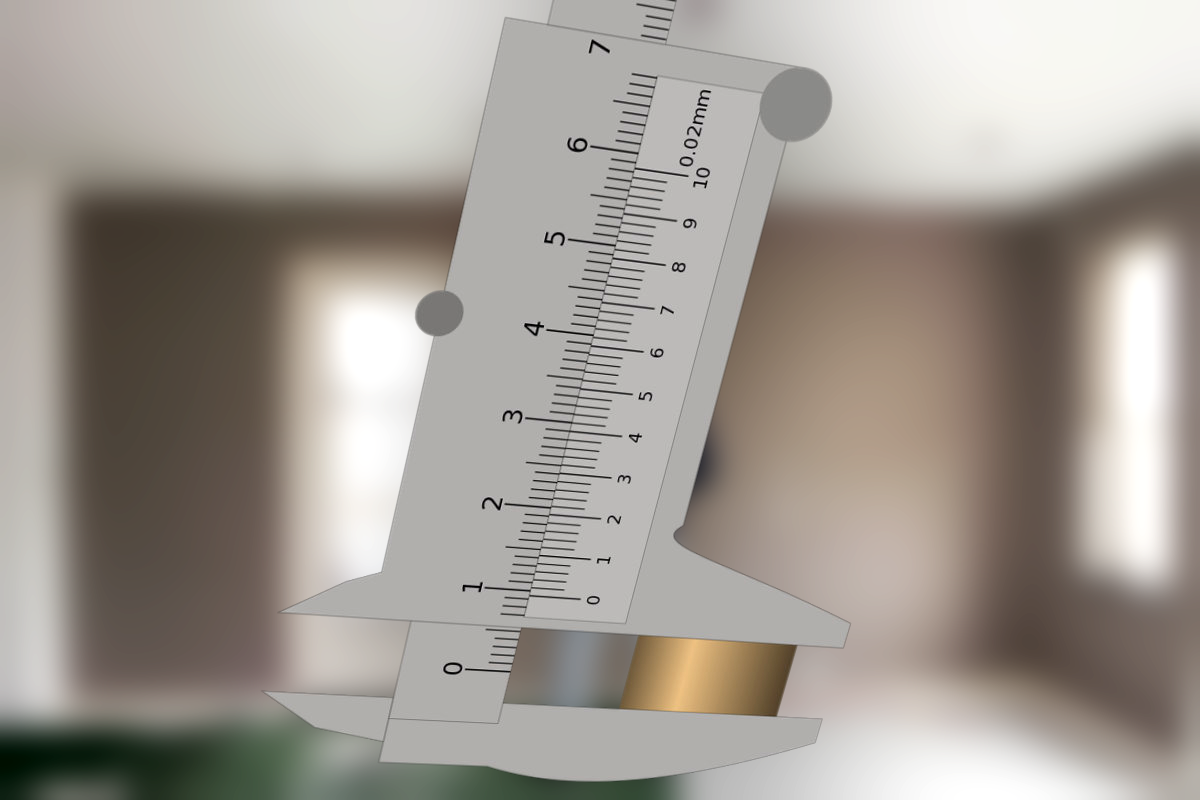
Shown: 9.4 mm
